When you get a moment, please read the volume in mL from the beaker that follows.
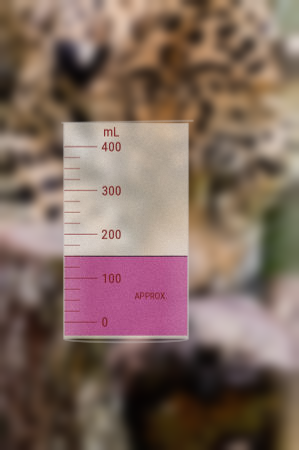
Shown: 150 mL
